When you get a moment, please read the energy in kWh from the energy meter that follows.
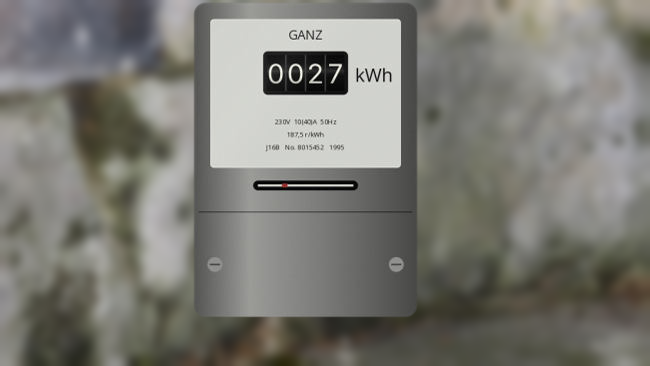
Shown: 27 kWh
